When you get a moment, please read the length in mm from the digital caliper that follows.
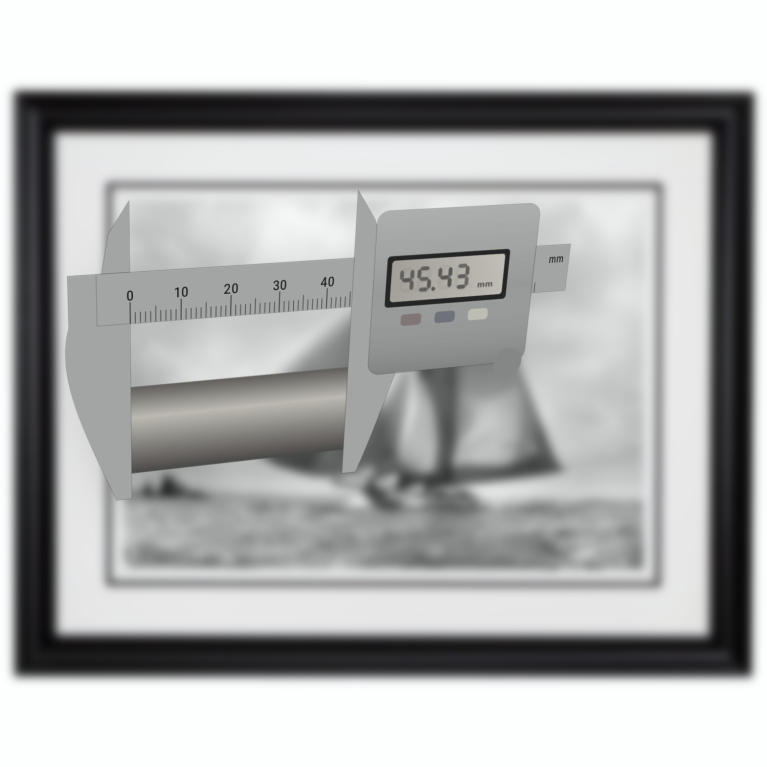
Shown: 45.43 mm
